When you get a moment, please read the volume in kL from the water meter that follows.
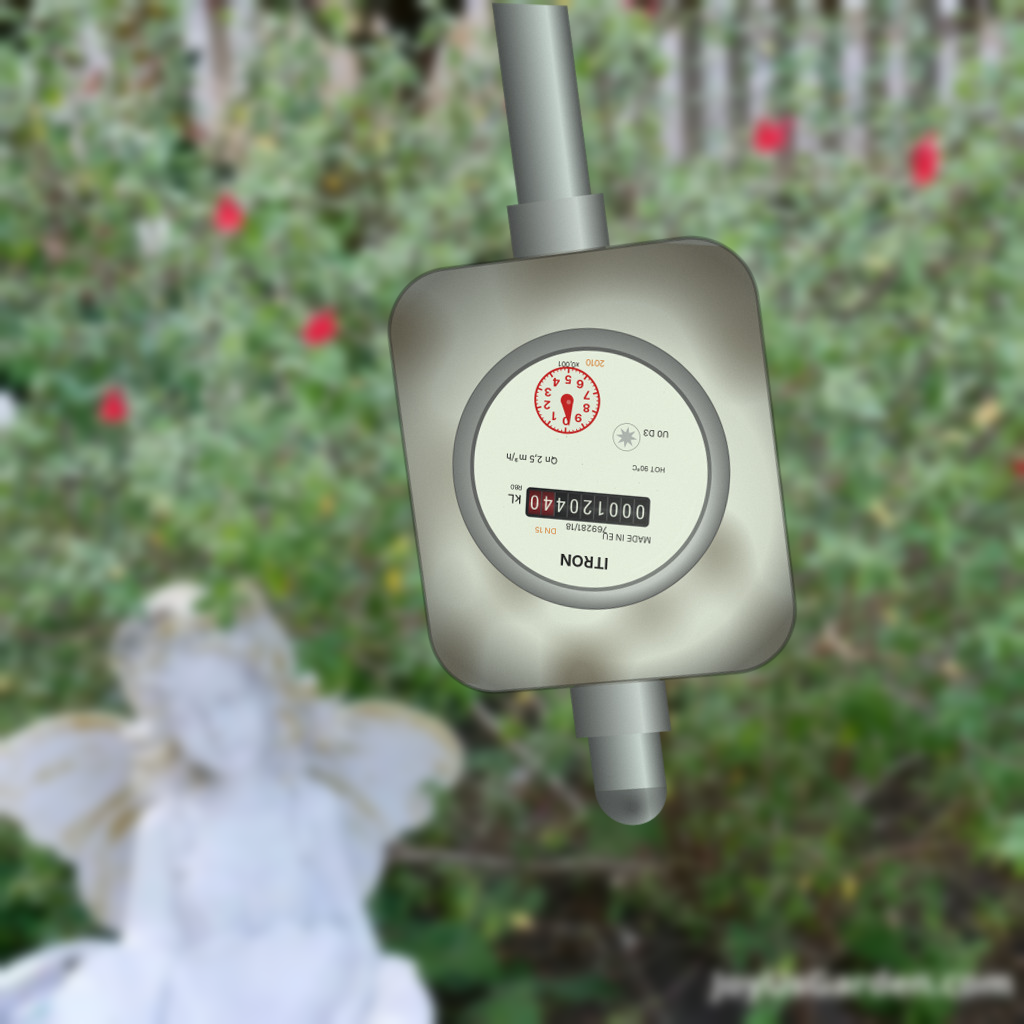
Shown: 1204.399 kL
